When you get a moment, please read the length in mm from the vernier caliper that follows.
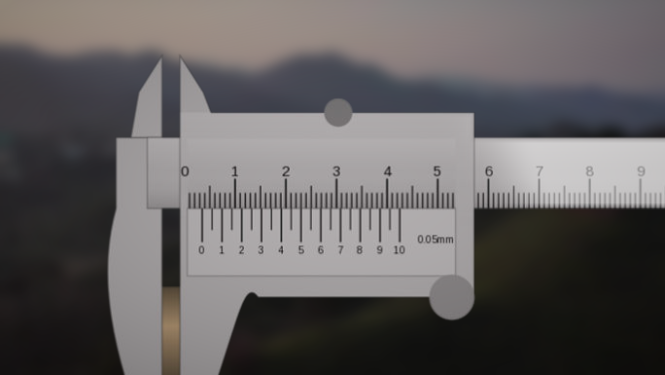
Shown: 3.5 mm
